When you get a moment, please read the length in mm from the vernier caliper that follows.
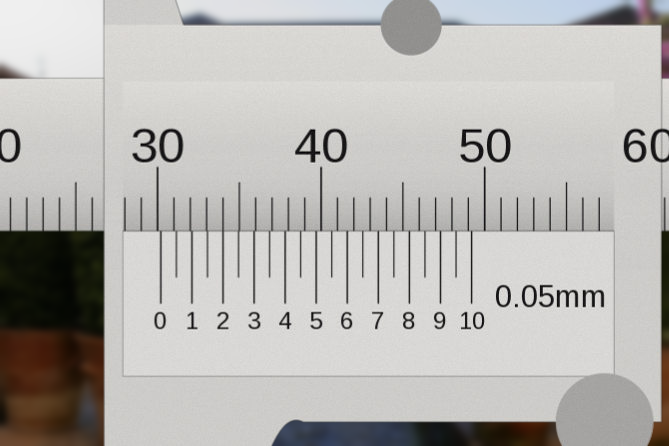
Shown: 30.2 mm
